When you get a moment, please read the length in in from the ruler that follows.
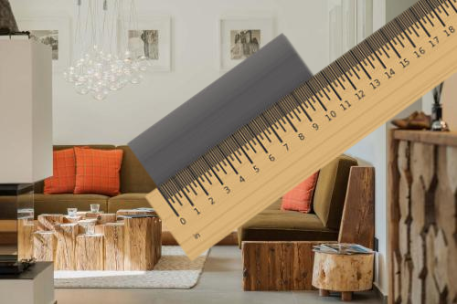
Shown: 10.5 in
